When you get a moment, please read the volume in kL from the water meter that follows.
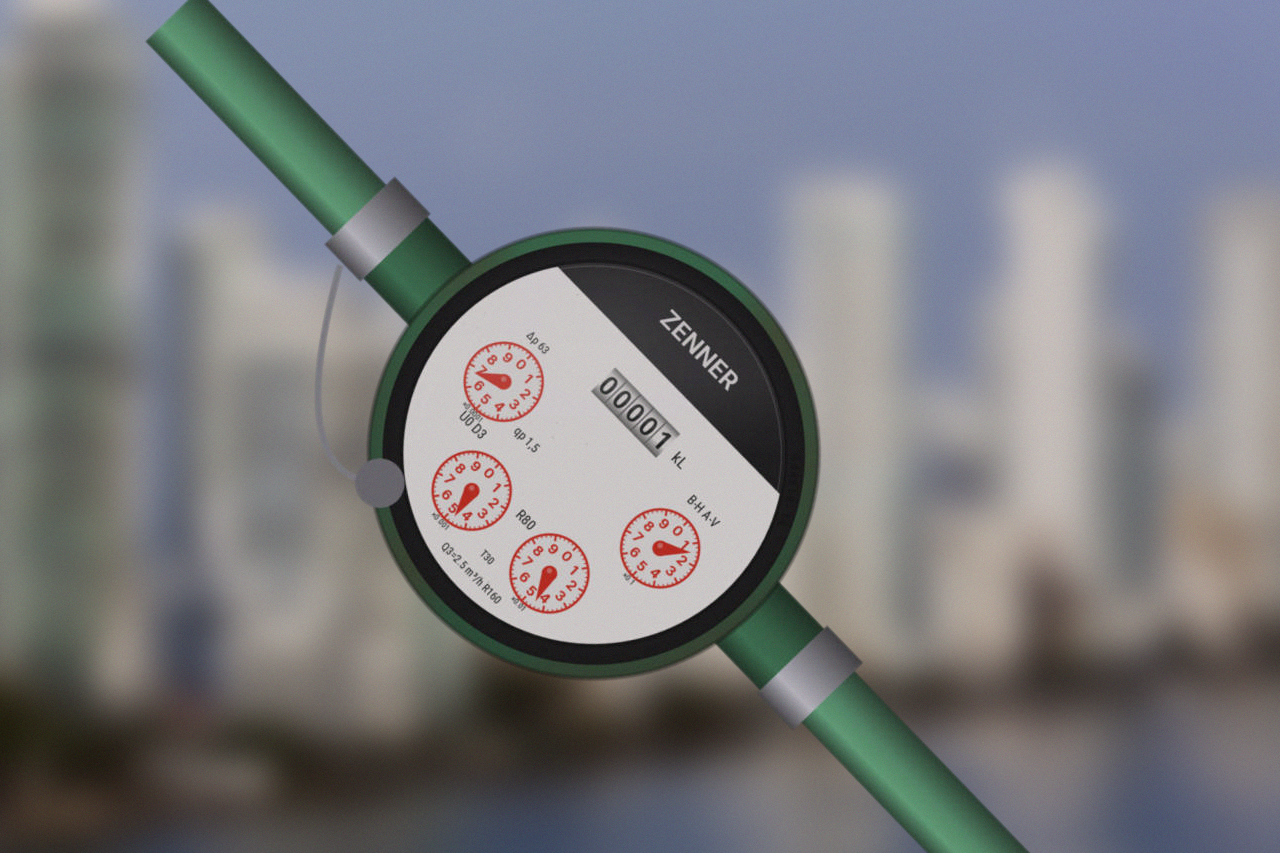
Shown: 1.1446 kL
